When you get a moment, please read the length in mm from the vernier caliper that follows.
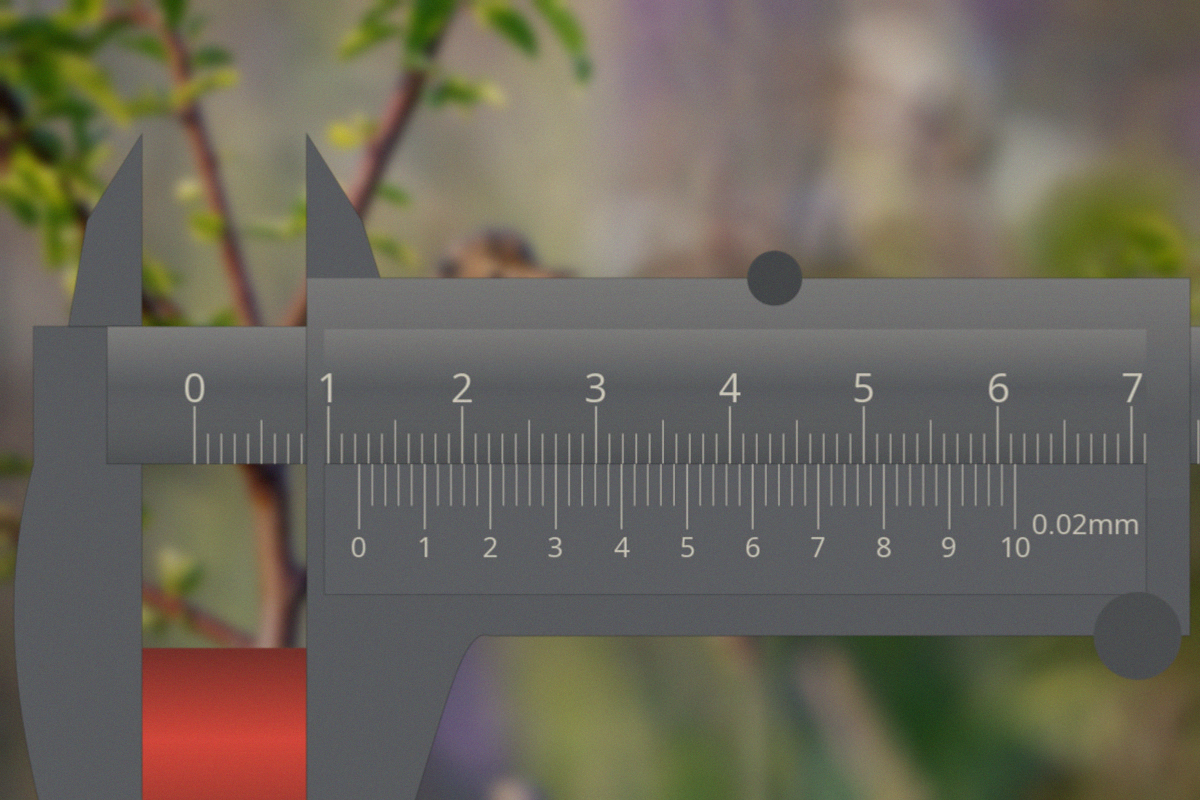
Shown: 12.3 mm
